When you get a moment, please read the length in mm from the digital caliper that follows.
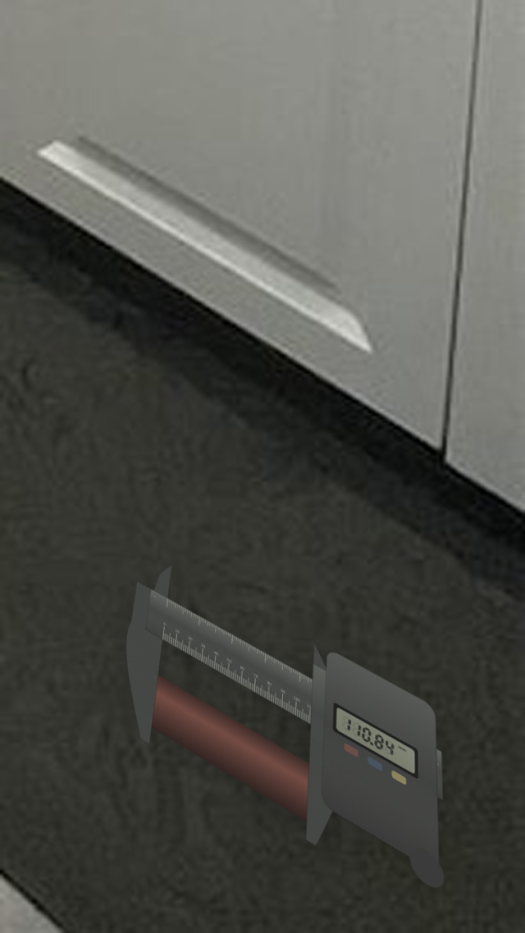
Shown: 110.84 mm
